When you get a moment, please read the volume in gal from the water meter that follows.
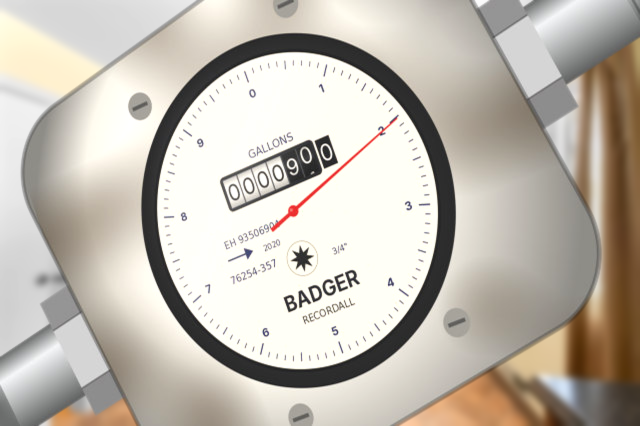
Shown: 902.0 gal
